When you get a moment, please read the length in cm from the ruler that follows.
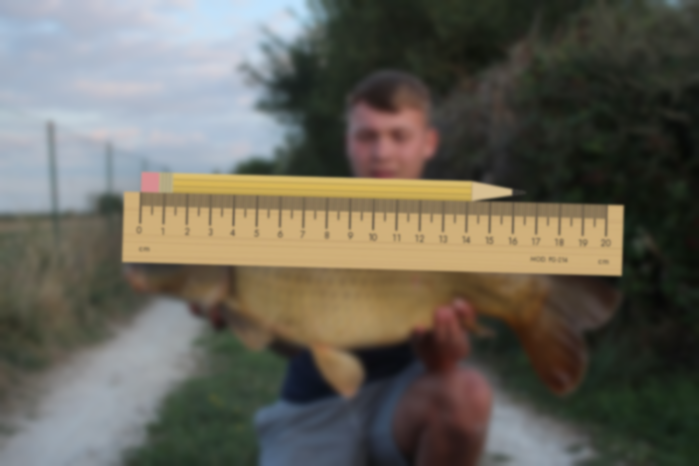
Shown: 16.5 cm
